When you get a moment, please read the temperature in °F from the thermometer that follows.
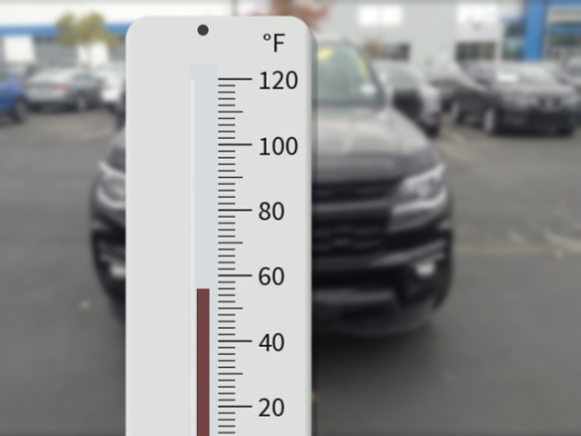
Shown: 56 °F
